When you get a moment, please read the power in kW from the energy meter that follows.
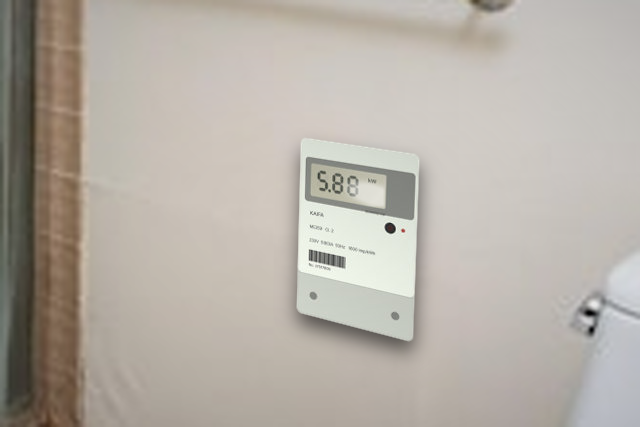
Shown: 5.88 kW
